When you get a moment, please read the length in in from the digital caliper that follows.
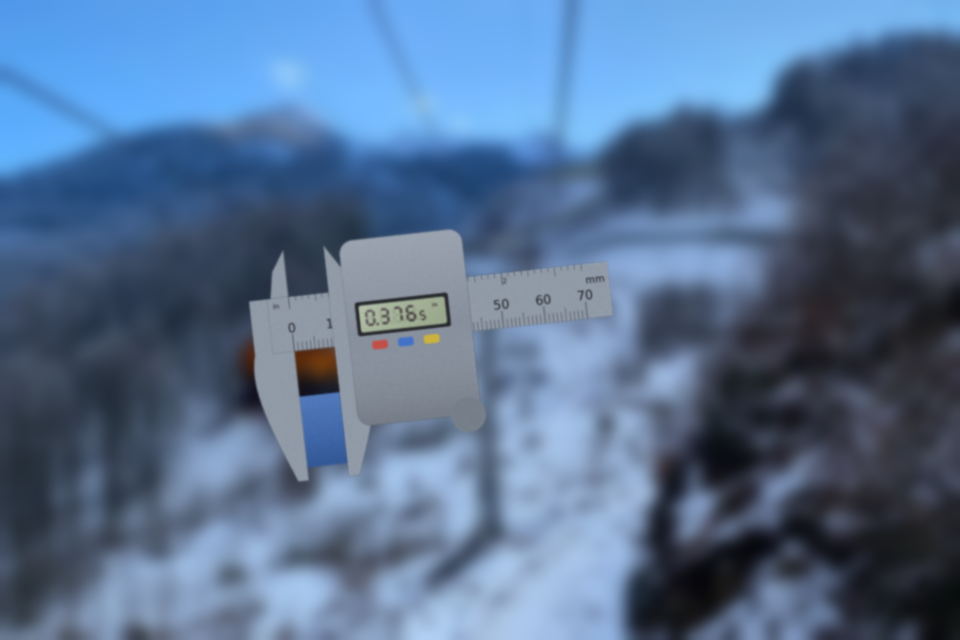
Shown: 0.3765 in
